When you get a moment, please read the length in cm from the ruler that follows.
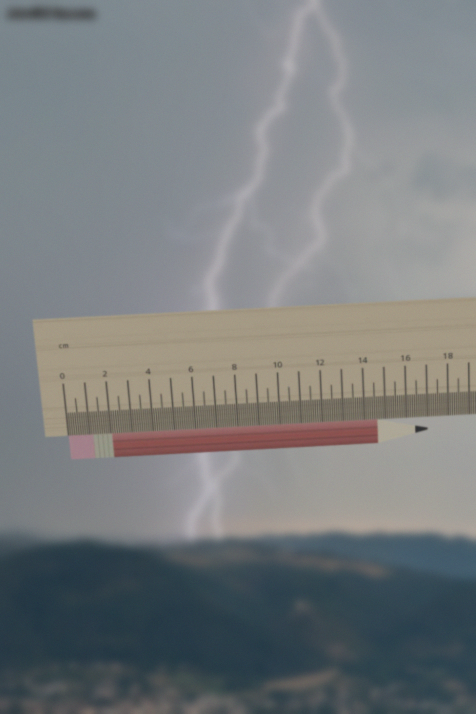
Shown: 17 cm
